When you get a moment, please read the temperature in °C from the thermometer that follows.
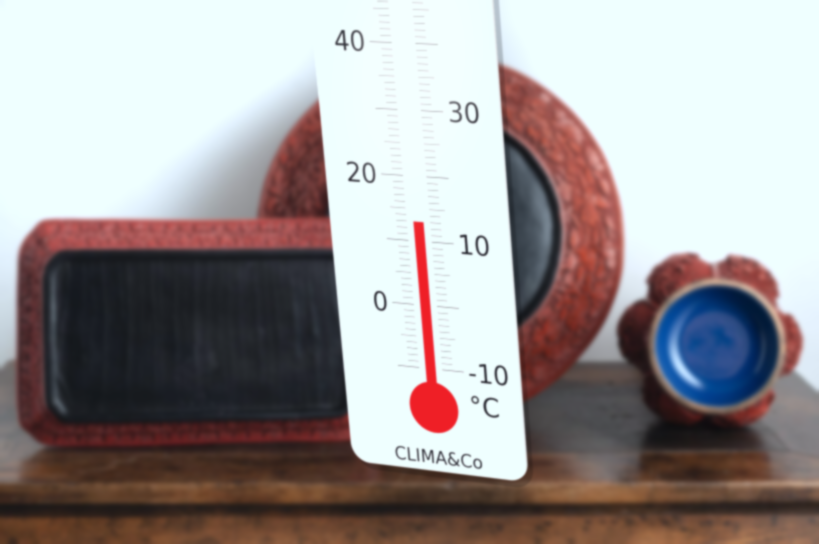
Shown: 13 °C
